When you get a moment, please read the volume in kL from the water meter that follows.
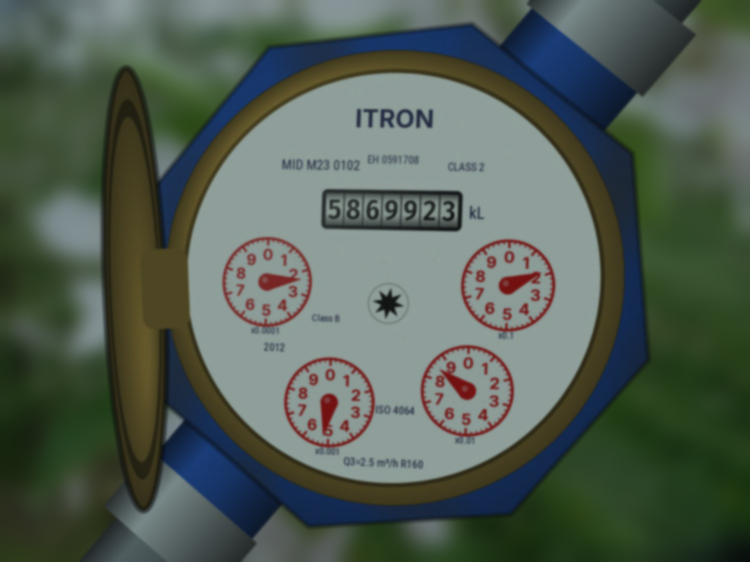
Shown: 5869923.1852 kL
